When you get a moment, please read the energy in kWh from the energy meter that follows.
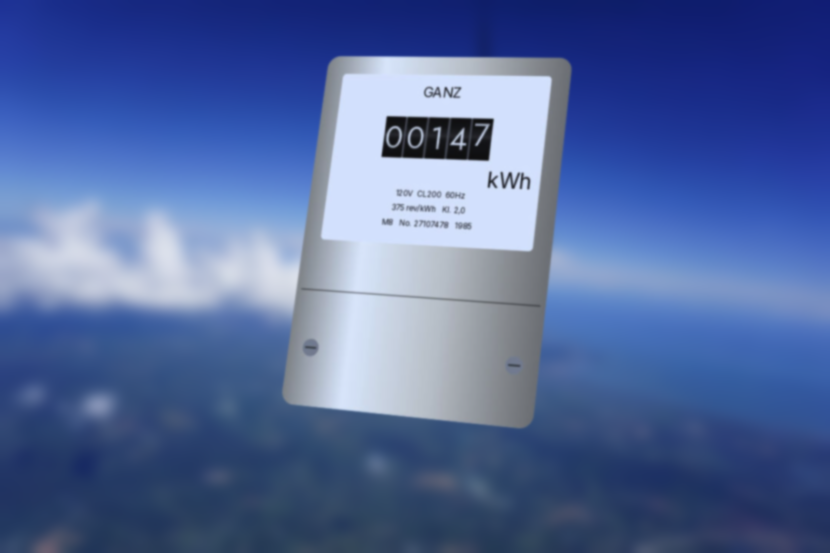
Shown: 147 kWh
